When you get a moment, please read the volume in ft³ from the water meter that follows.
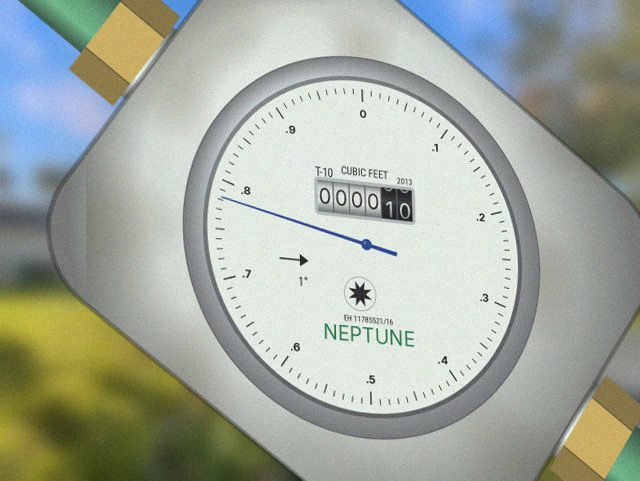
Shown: 9.78 ft³
